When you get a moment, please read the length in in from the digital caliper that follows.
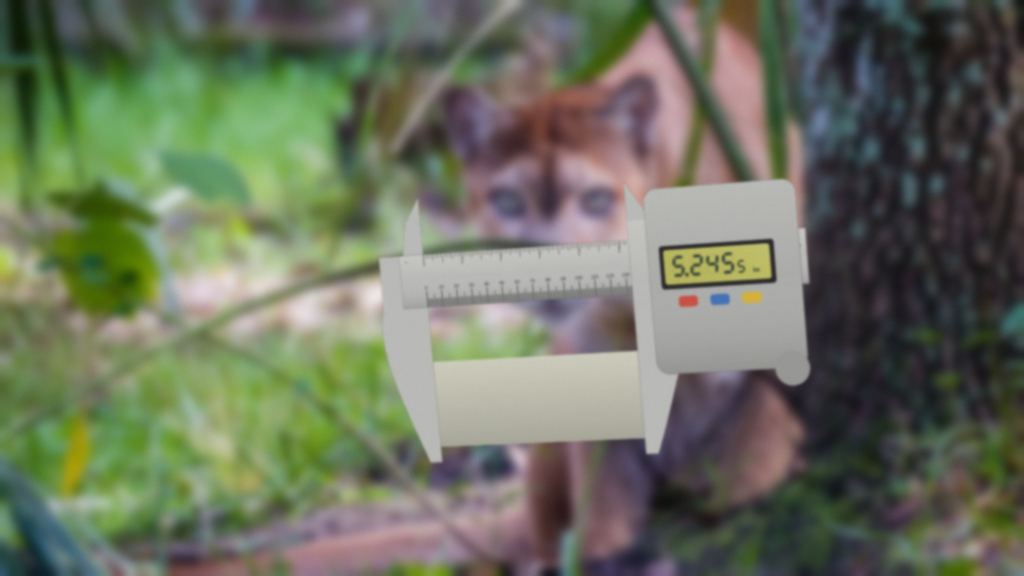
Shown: 5.2455 in
